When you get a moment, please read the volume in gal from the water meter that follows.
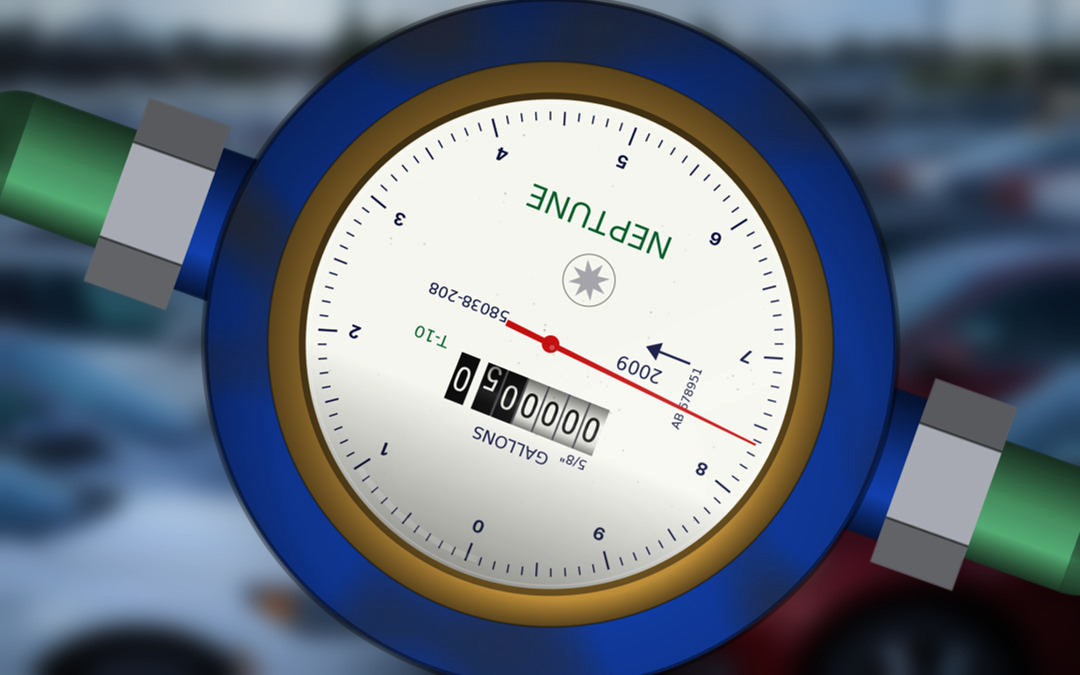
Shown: 47.6 gal
